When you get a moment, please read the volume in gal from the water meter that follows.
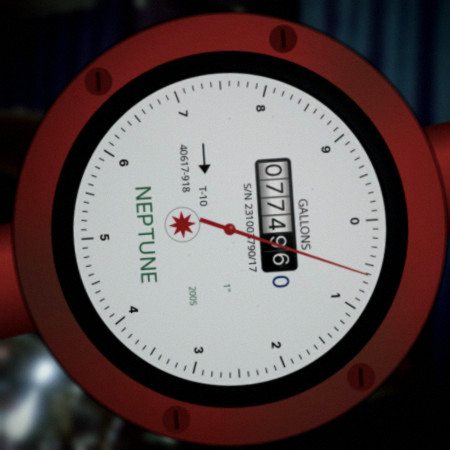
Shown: 774960.6 gal
